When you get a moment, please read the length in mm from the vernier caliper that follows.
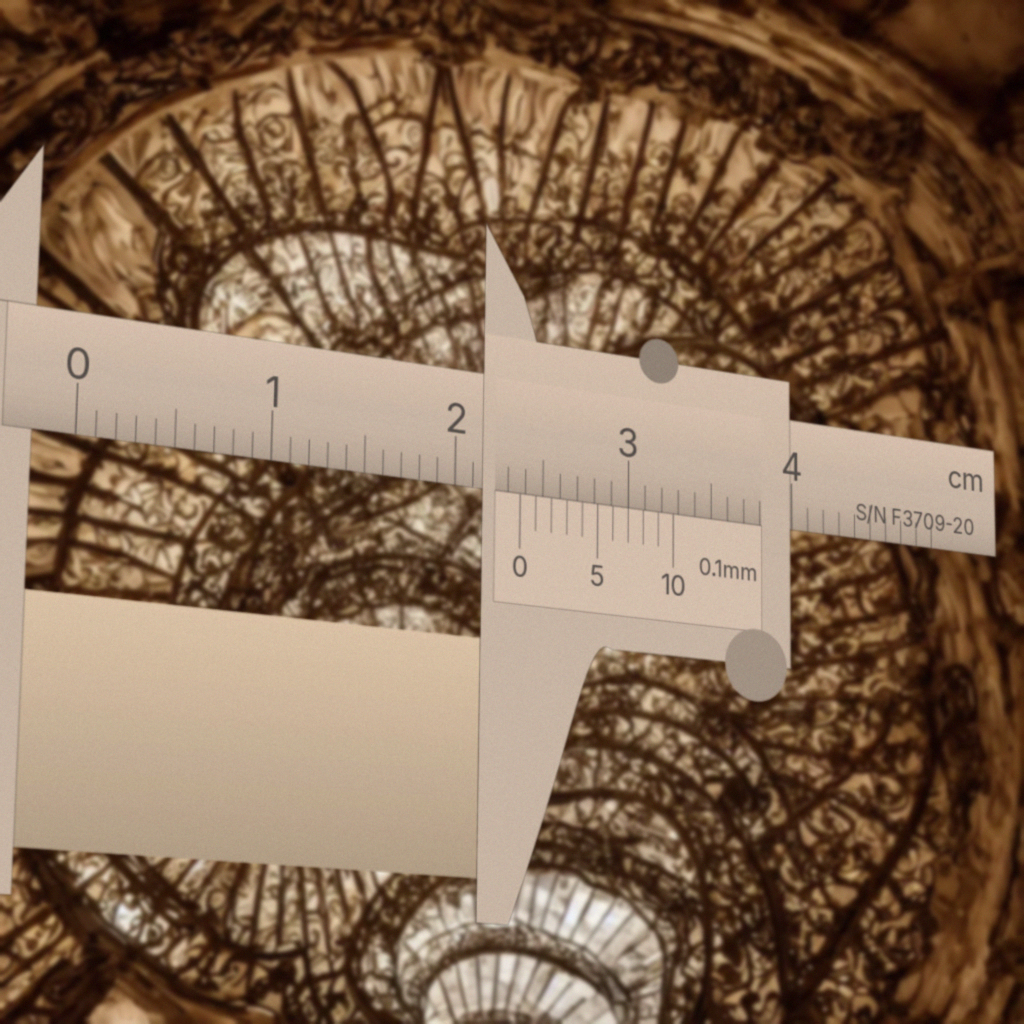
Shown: 23.7 mm
